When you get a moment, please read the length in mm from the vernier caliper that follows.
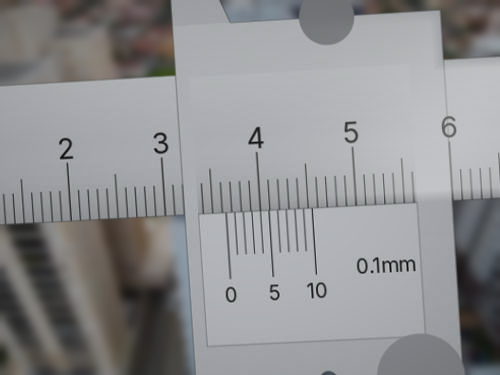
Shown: 36.4 mm
